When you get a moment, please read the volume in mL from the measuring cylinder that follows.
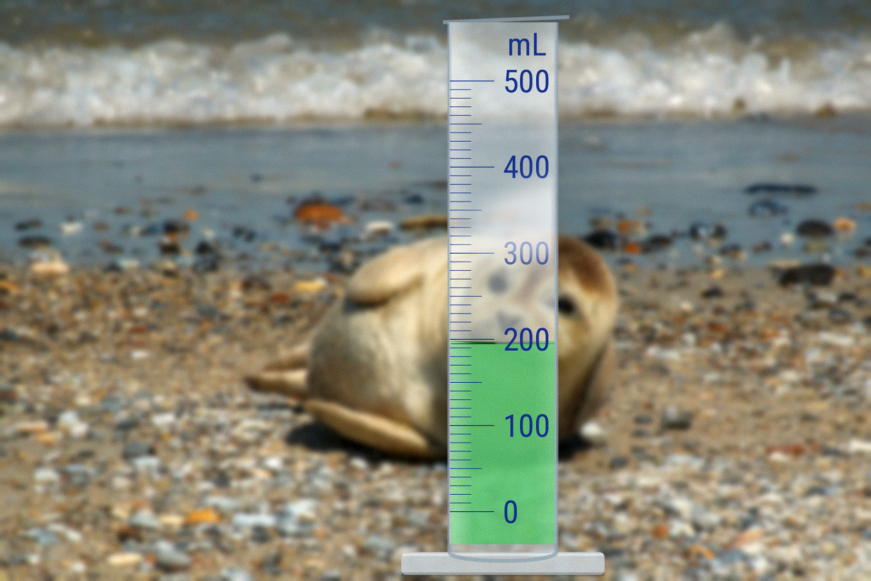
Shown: 195 mL
